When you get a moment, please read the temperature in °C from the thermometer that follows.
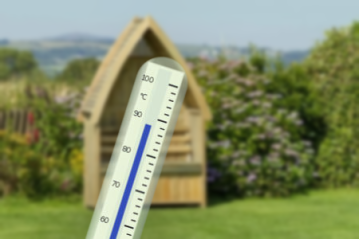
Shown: 88 °C
